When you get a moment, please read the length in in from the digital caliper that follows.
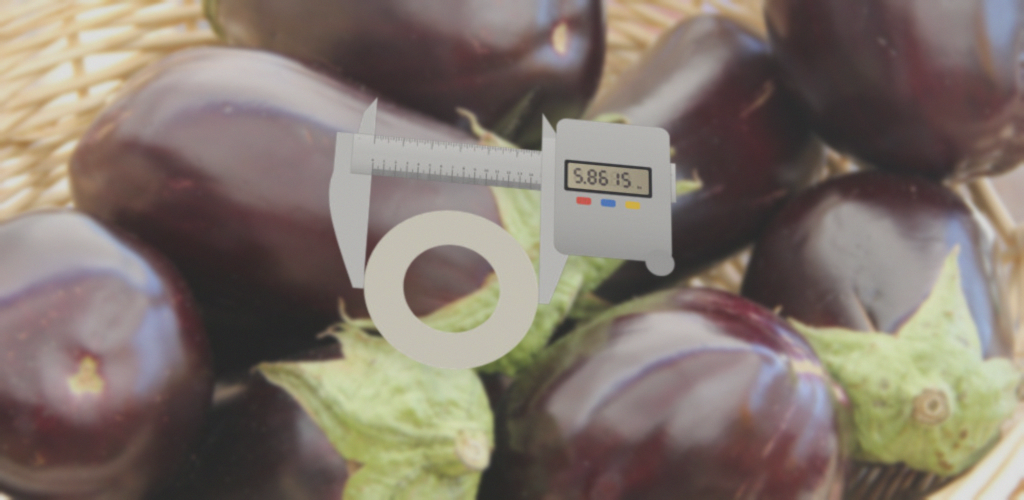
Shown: 5.8615 in
